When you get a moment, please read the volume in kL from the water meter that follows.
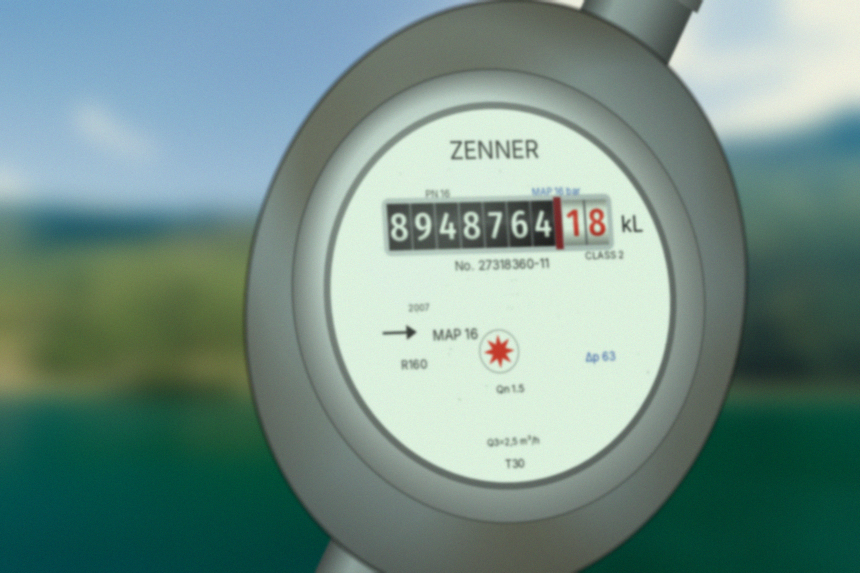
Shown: 8948764.18 kL
